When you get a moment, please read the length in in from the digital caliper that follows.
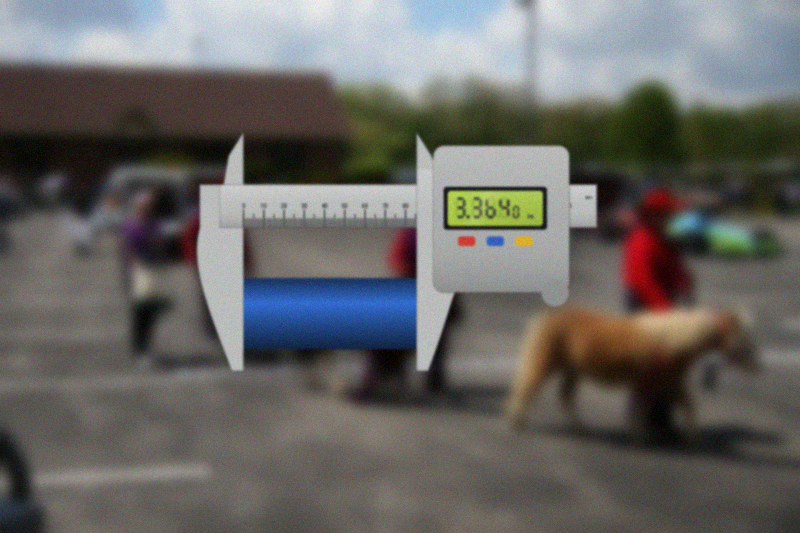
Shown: 3.3640 in
